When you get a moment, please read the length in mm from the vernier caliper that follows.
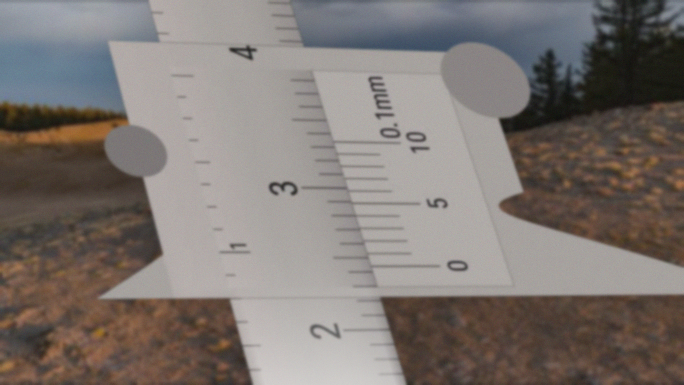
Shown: 24.4 mm
